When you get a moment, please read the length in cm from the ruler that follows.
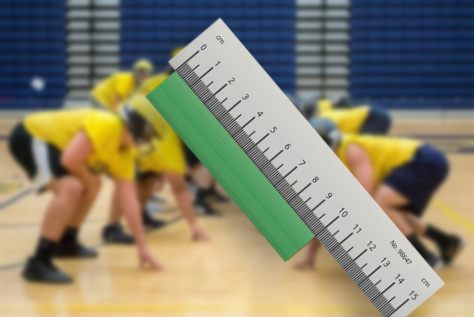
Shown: 10 cm
